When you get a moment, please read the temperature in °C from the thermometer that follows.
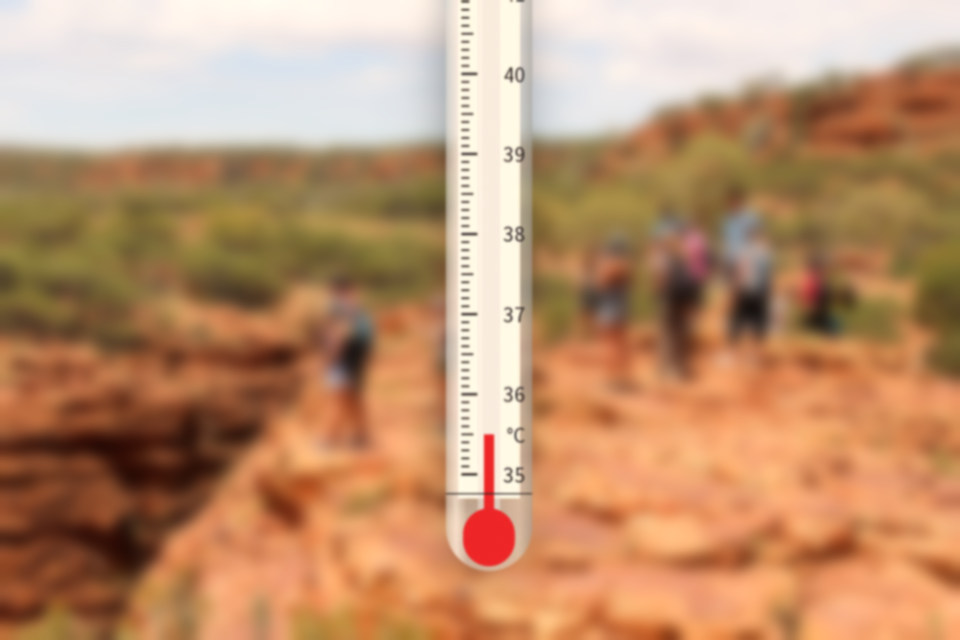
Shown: 35.5 °C
